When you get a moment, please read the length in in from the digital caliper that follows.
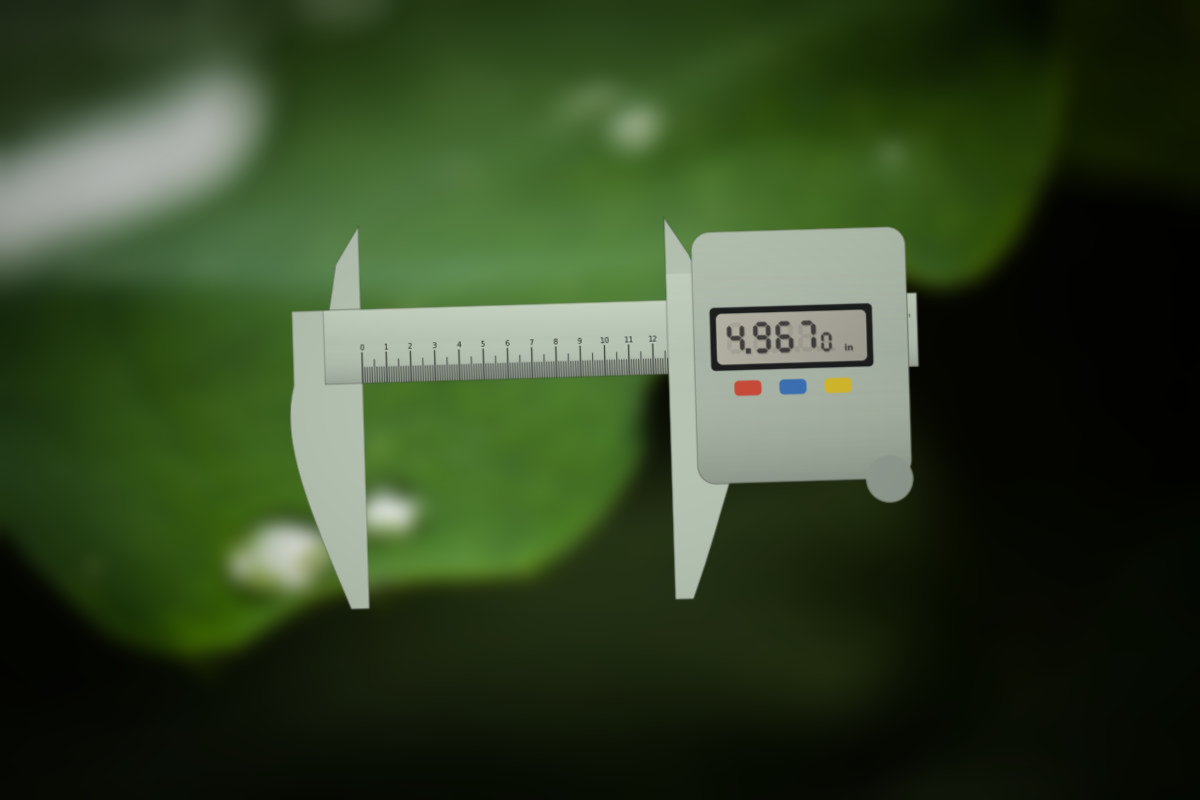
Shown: 4.9670 in
